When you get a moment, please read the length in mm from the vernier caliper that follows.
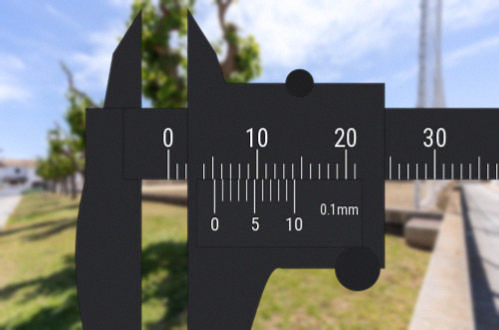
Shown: 5.2 mm
